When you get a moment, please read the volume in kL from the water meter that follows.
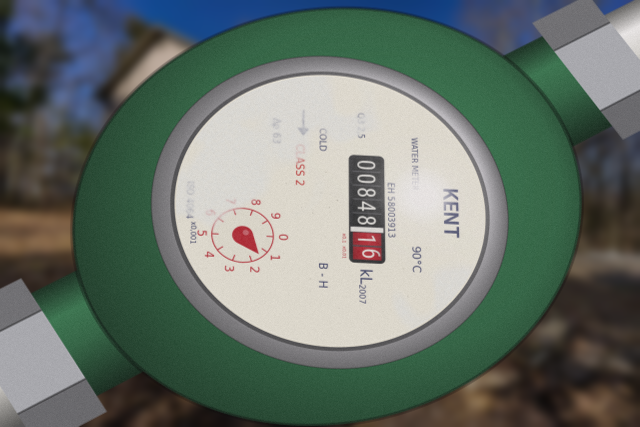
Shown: 848.161 kL
